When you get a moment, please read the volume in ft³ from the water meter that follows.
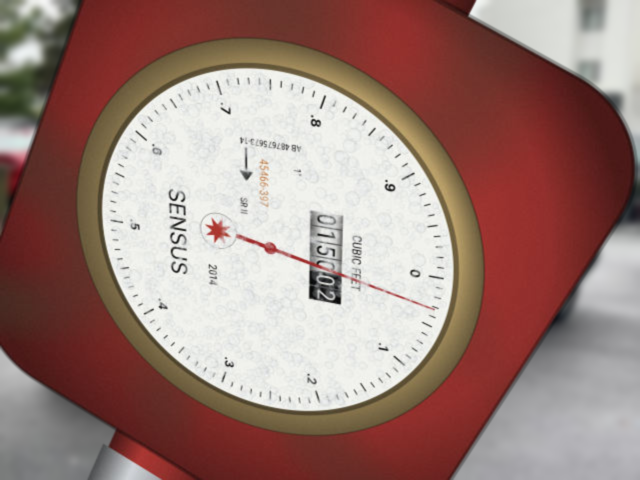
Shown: 15002.03 ft³
